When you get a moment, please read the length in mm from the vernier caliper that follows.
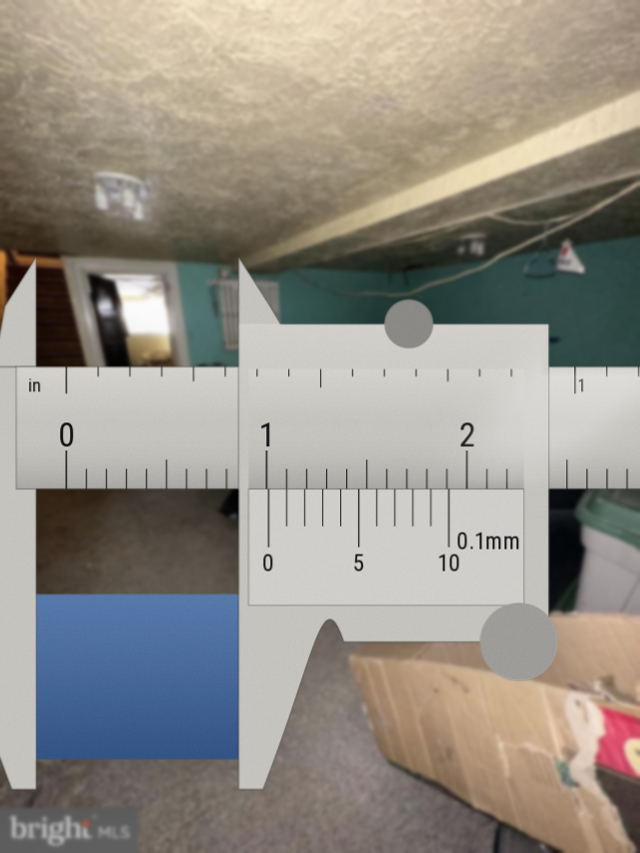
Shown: 10.1 mm
